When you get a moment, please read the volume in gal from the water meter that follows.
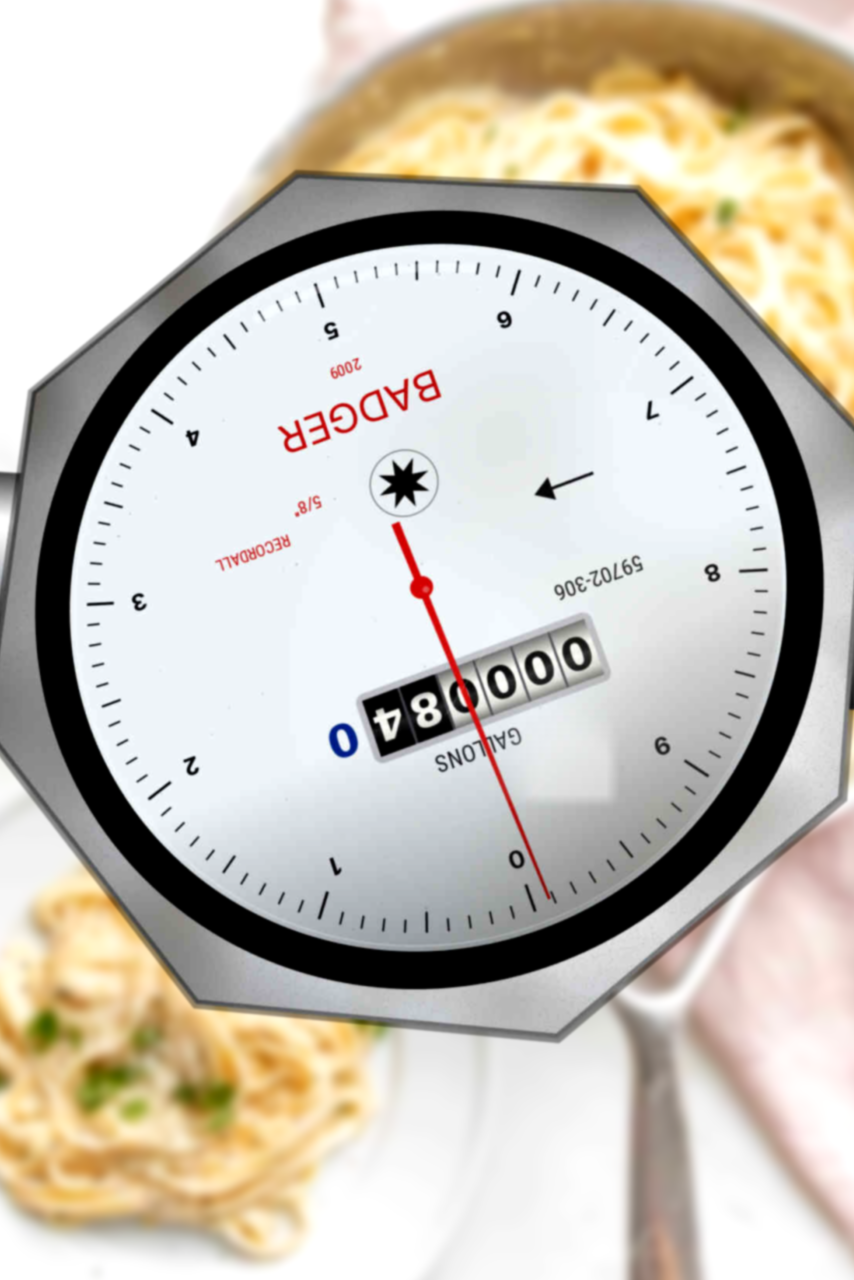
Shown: 839.9 gal
